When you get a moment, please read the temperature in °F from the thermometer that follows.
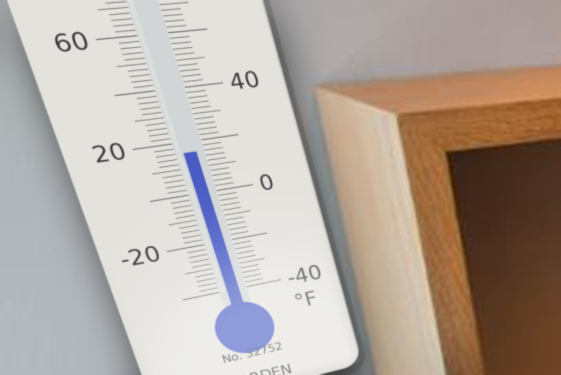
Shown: 16 °F
